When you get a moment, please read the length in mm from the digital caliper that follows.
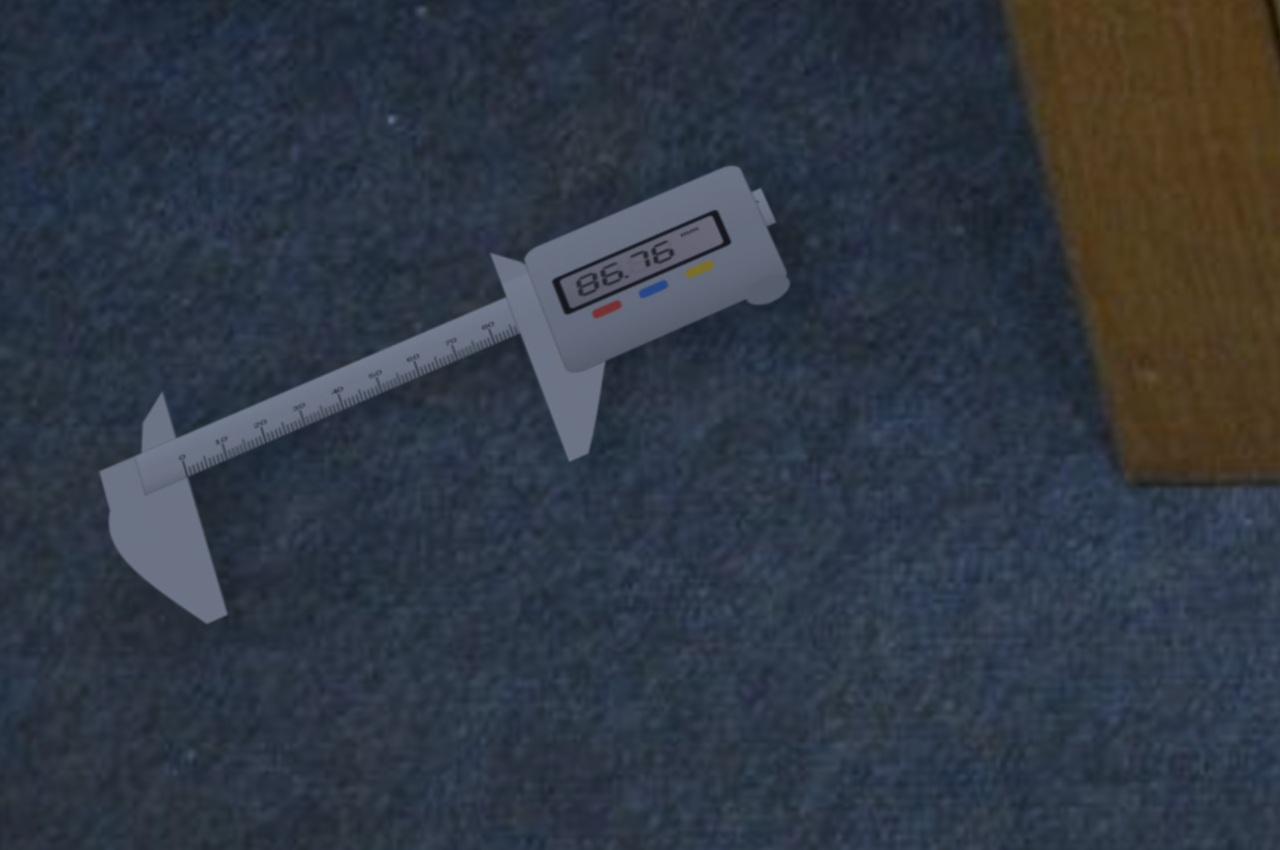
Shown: 86.76 mm
